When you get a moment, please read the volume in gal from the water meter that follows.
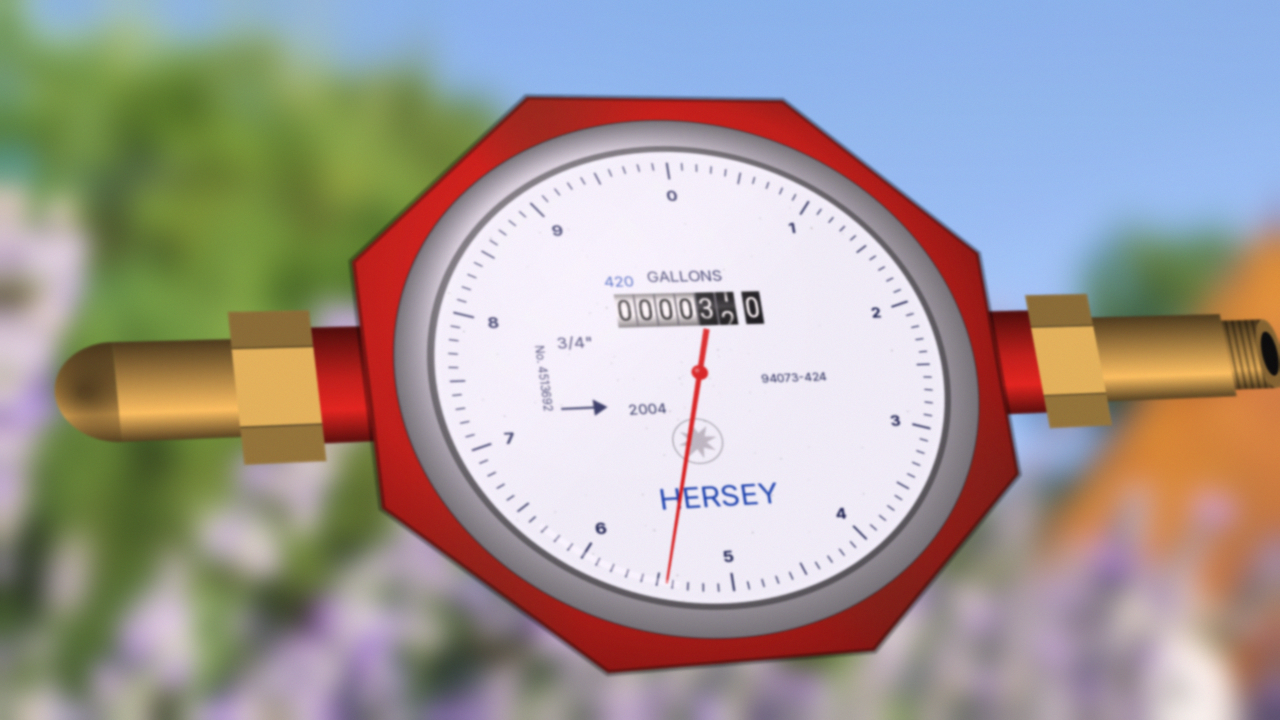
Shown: 315.4 gal
